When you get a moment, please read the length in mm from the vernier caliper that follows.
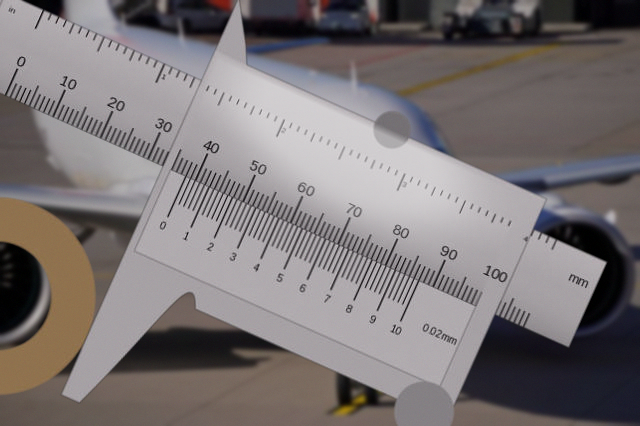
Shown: 38.0 mm
